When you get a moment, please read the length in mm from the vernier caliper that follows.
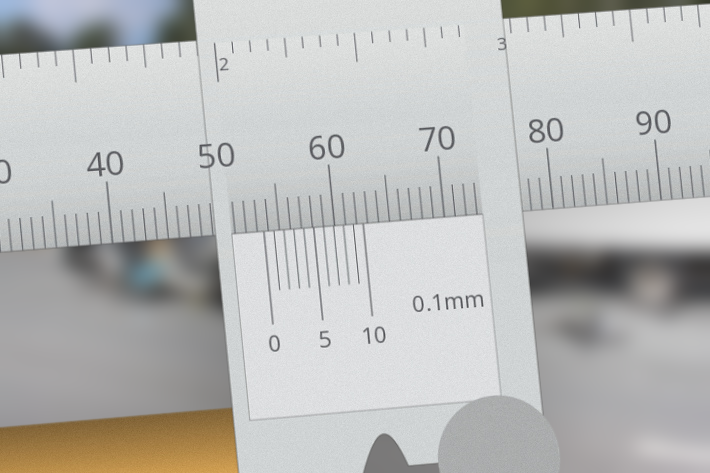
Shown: 53.6 mm
